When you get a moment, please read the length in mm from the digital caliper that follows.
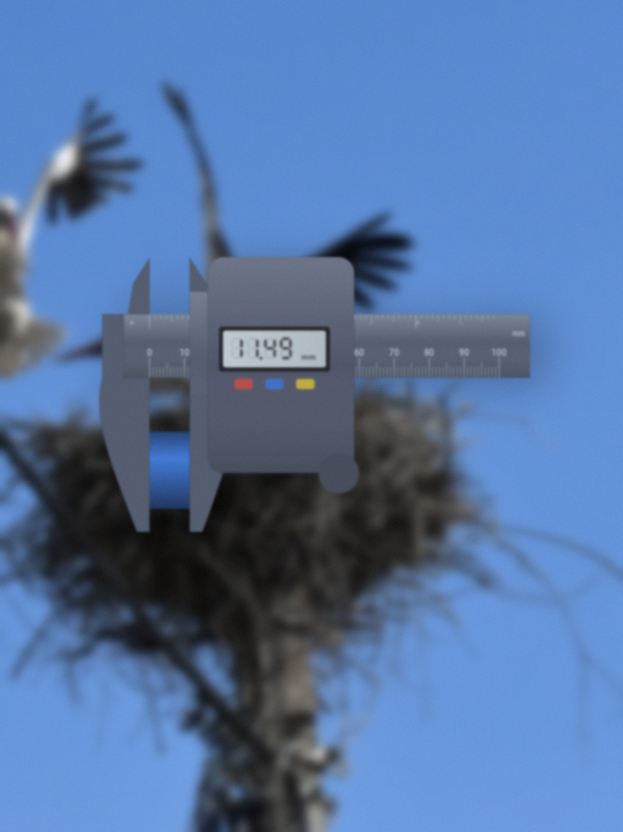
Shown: 11.49 mm
